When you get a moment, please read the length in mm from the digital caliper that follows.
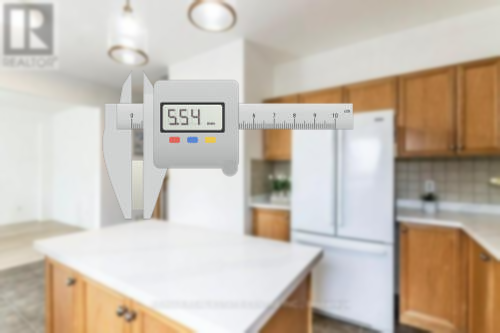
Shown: 5.54 mm
